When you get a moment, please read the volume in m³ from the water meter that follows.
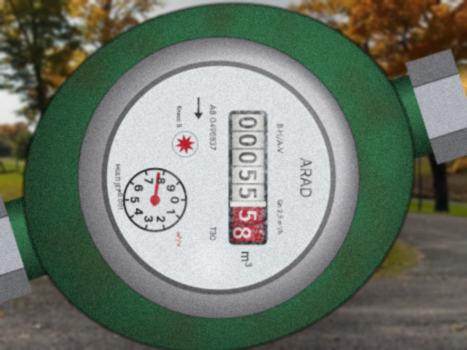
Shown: 55.577 m³
